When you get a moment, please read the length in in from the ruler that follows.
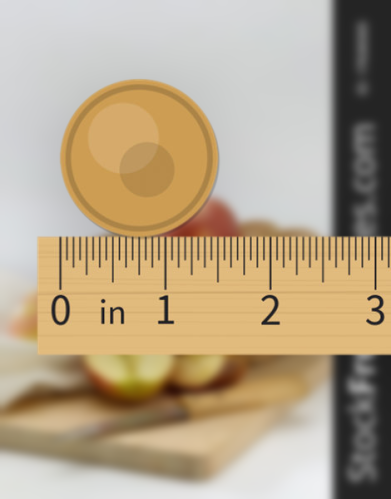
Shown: 1.5 in
